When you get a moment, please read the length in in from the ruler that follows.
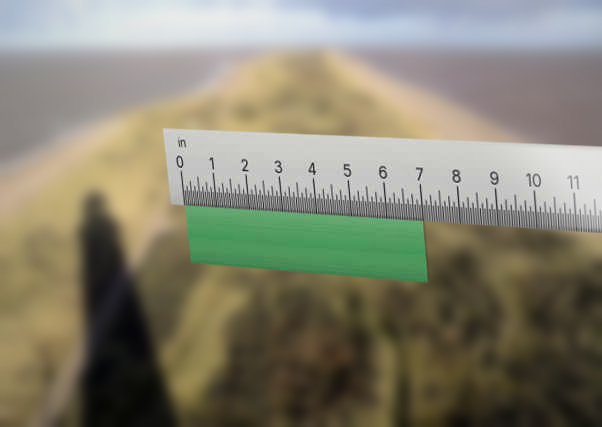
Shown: 7 in
